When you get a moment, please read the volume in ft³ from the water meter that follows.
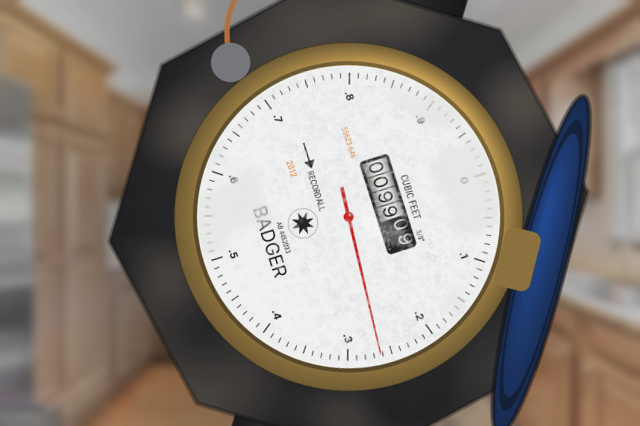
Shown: 9909.26 ft³
